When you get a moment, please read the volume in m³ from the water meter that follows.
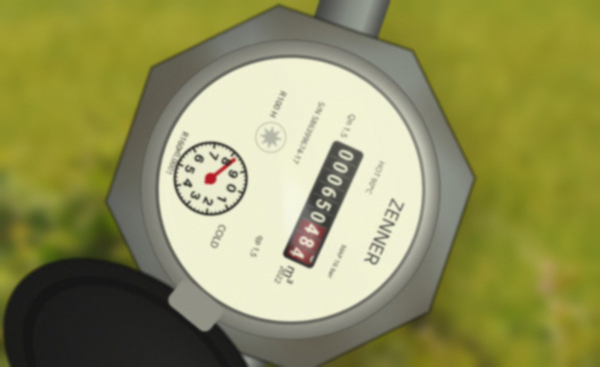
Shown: 650.4838 m³
